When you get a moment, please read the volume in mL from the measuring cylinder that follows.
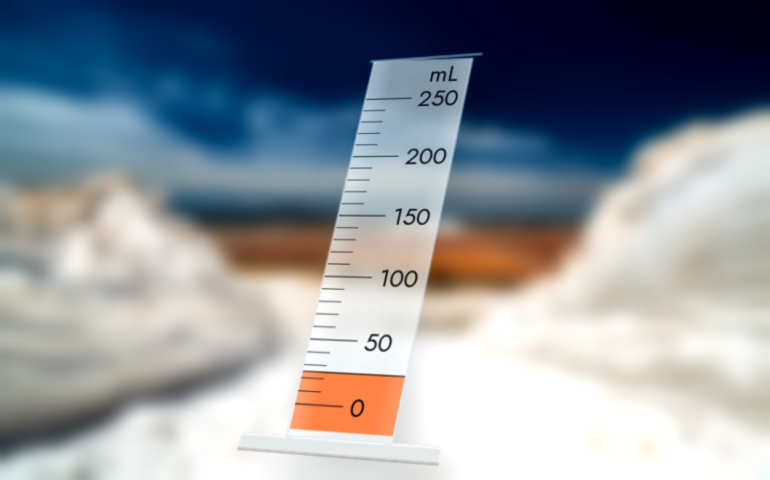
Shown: 25 mL
